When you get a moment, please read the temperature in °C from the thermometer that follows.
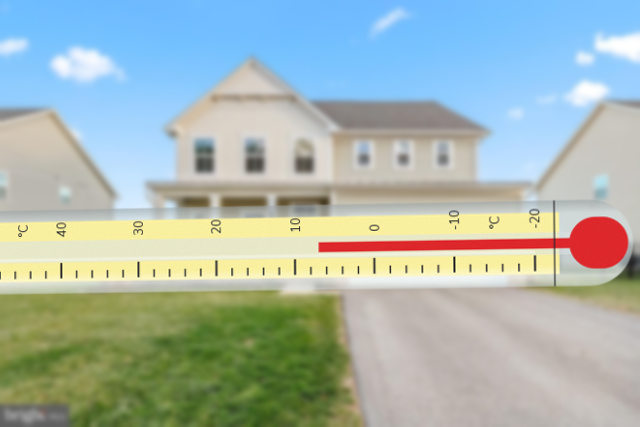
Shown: 7 °C
